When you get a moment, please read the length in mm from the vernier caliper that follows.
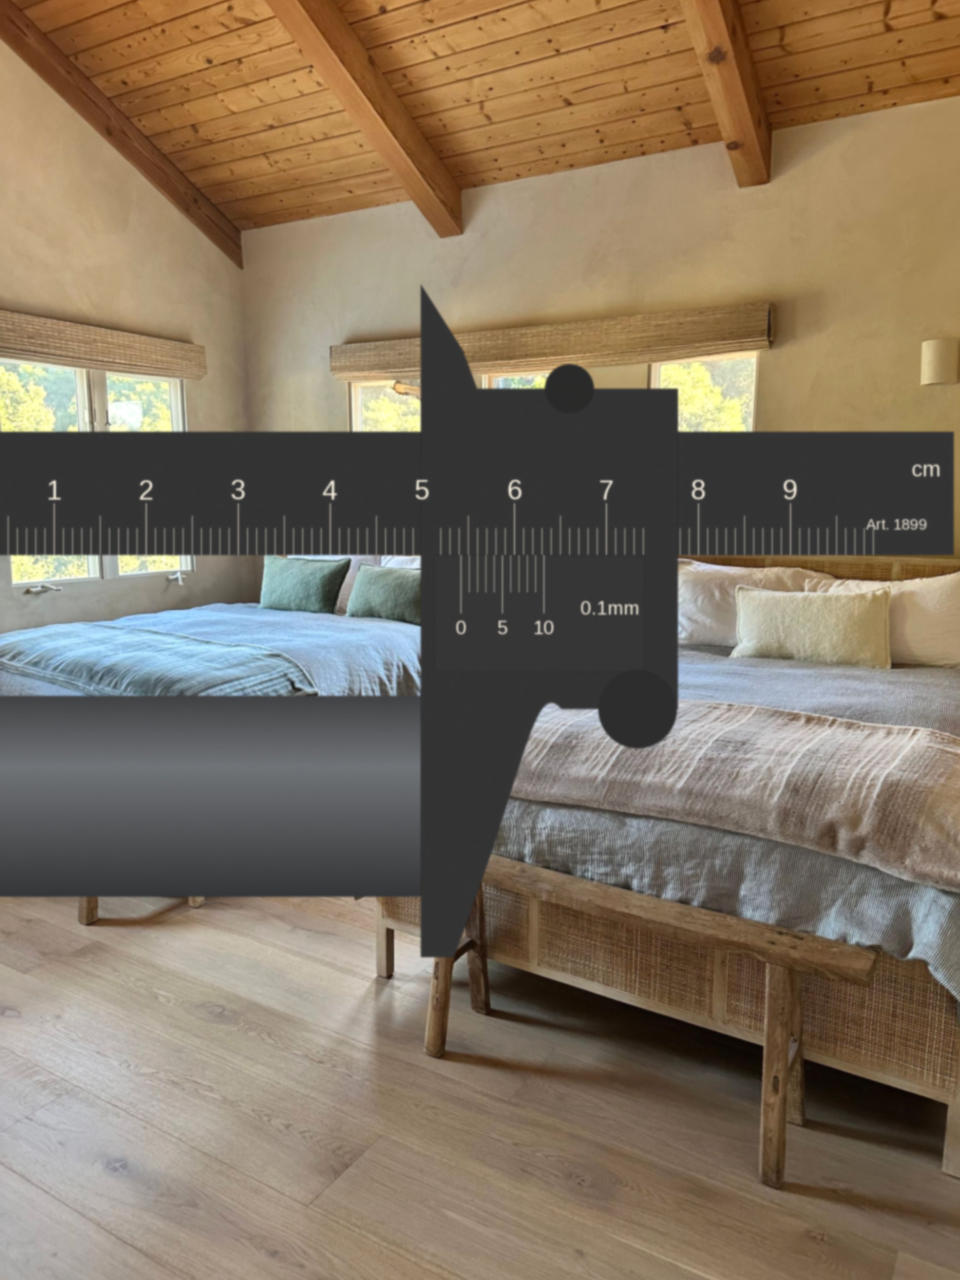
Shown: 54.2 mm
